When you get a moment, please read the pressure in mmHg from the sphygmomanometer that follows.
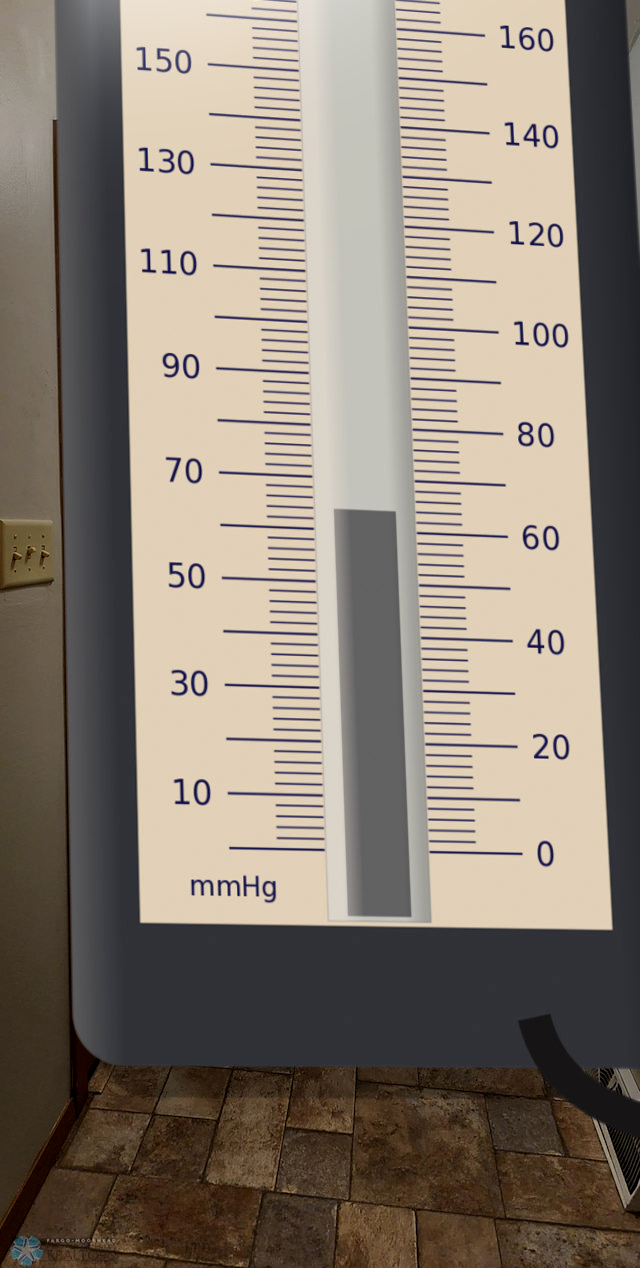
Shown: 64 mmHg
